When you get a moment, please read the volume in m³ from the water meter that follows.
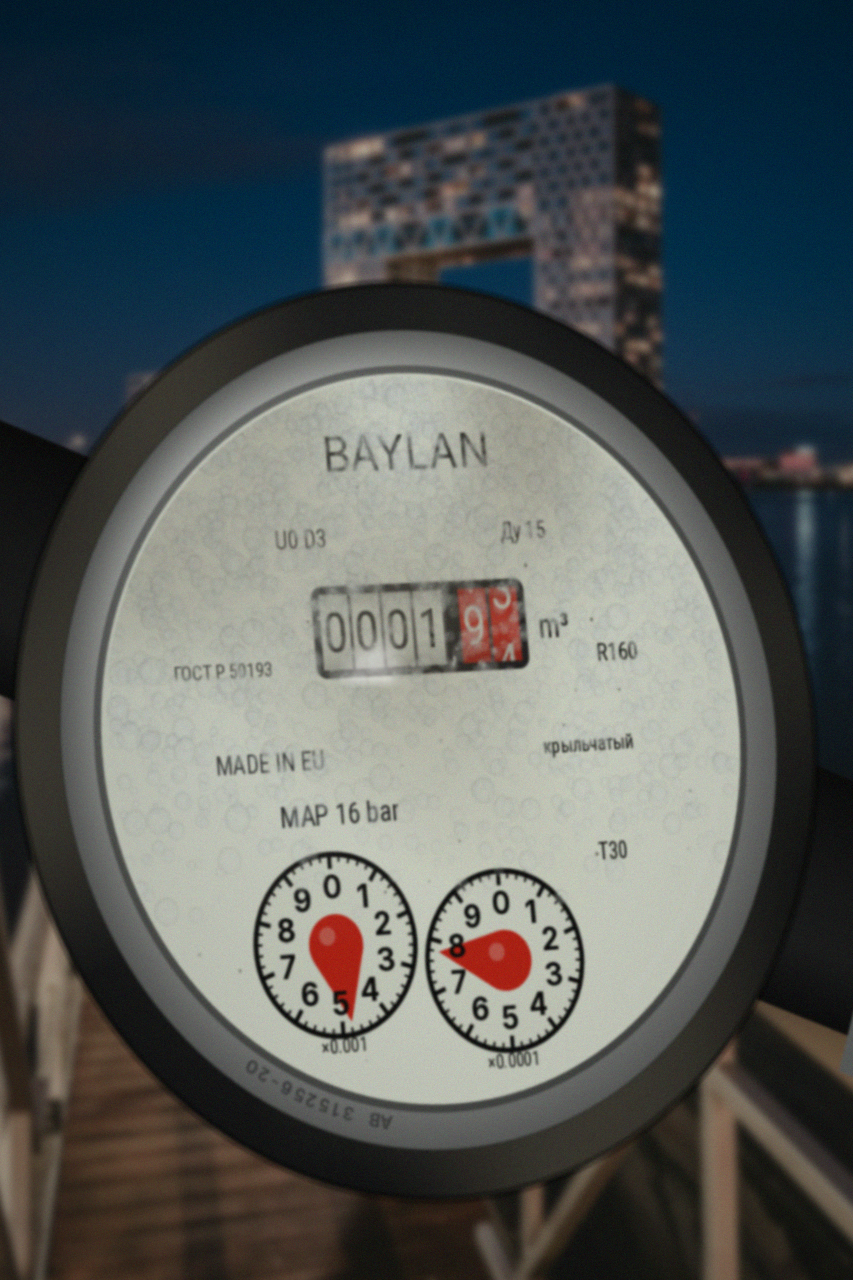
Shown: 1.9347 m³
